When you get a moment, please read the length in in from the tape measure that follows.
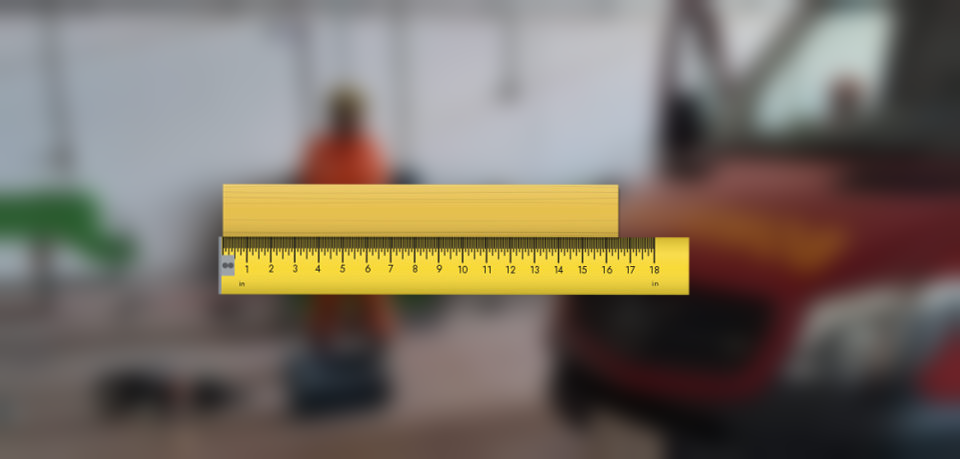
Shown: 16.5 in
